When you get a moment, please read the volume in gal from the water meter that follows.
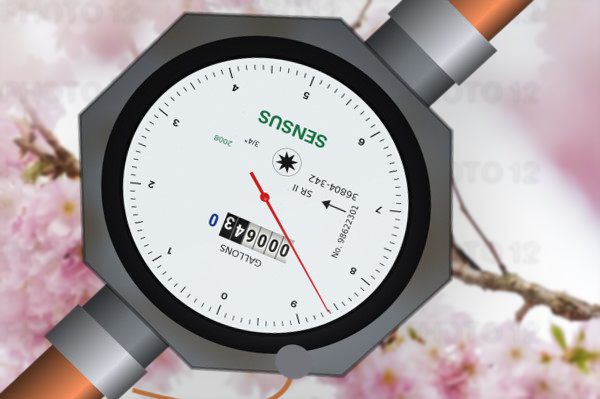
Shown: 6428.6 gal
